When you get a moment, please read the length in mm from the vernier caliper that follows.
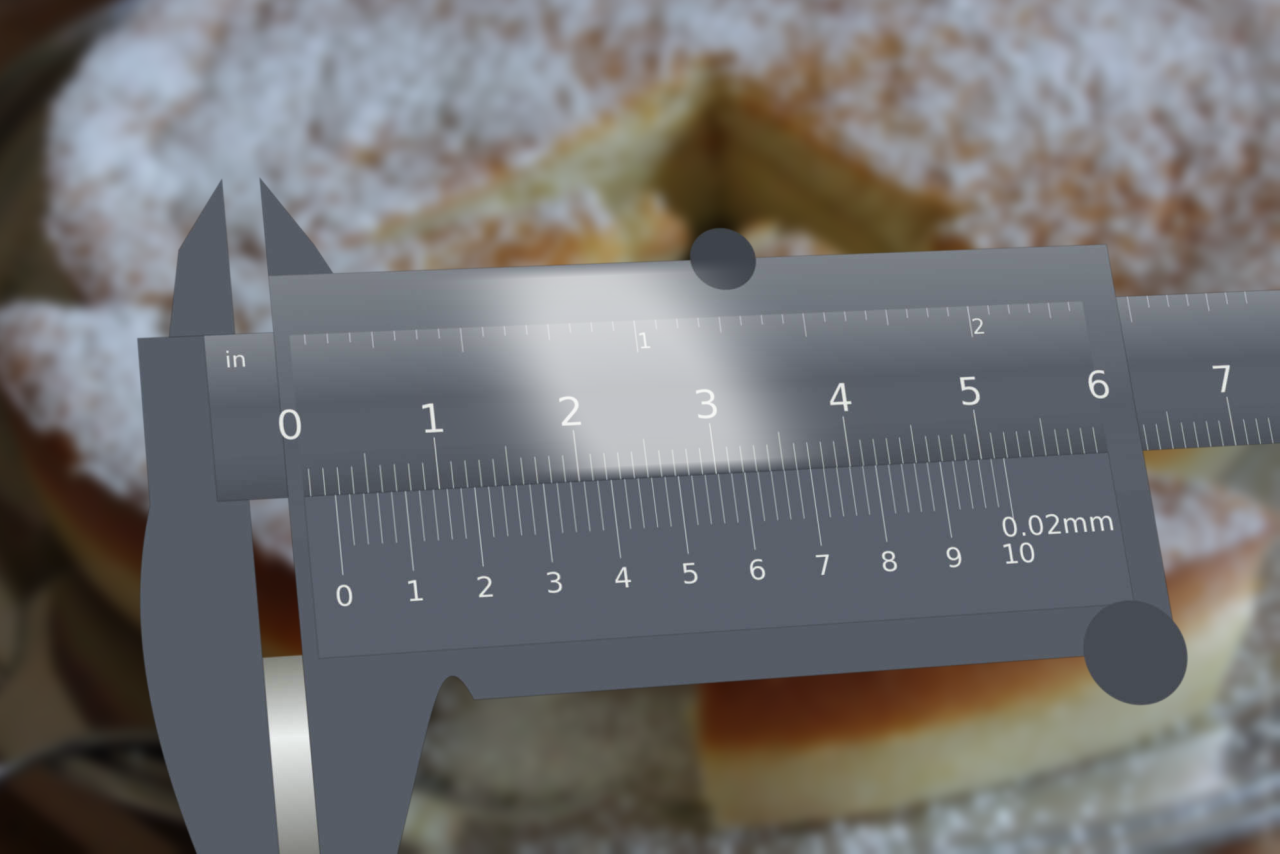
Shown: 2.7 mm
